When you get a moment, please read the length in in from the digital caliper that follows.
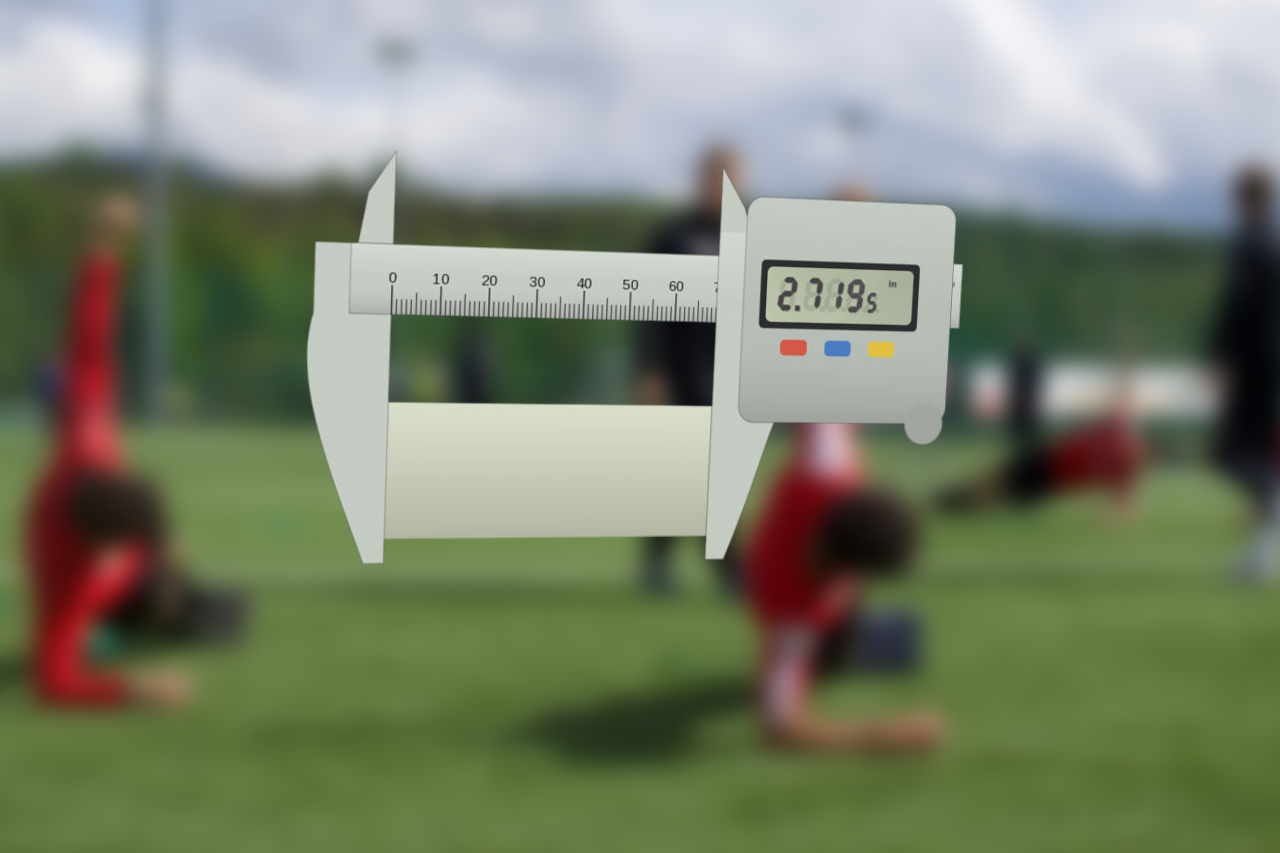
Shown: 2.7195 in
